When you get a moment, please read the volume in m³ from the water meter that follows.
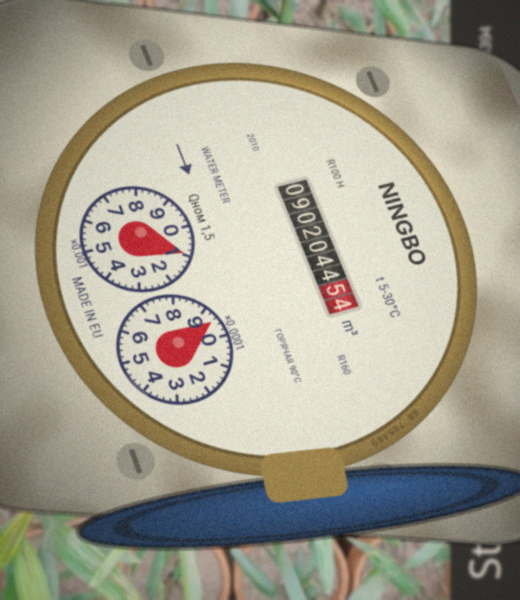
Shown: 902044.5409 m³
